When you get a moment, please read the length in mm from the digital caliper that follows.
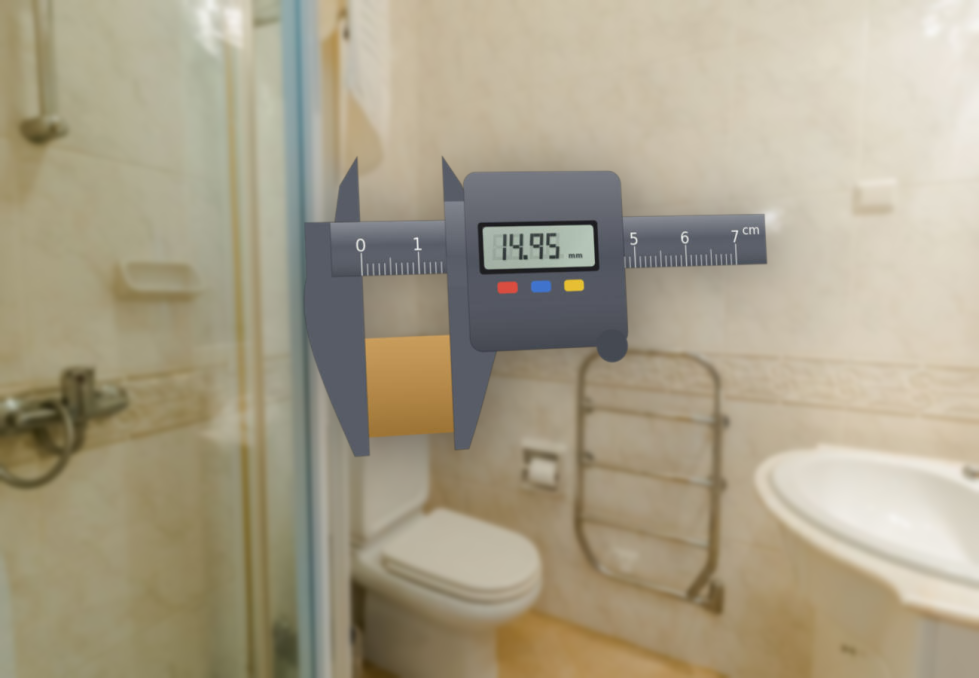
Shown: 14.95 mm
